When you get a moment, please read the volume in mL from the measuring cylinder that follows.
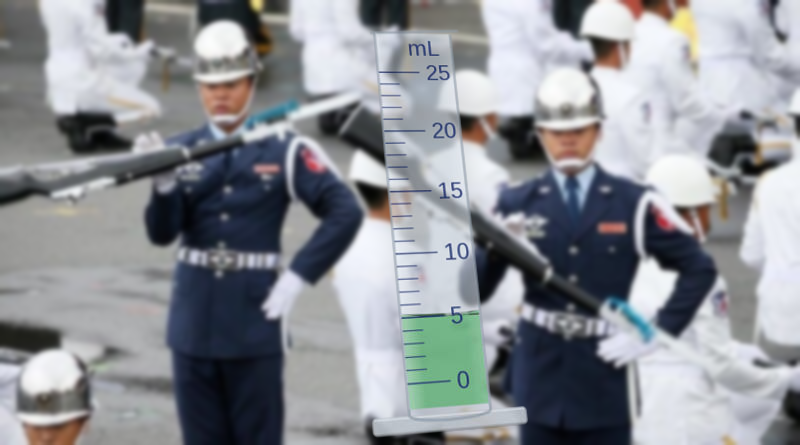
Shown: 5 mL
